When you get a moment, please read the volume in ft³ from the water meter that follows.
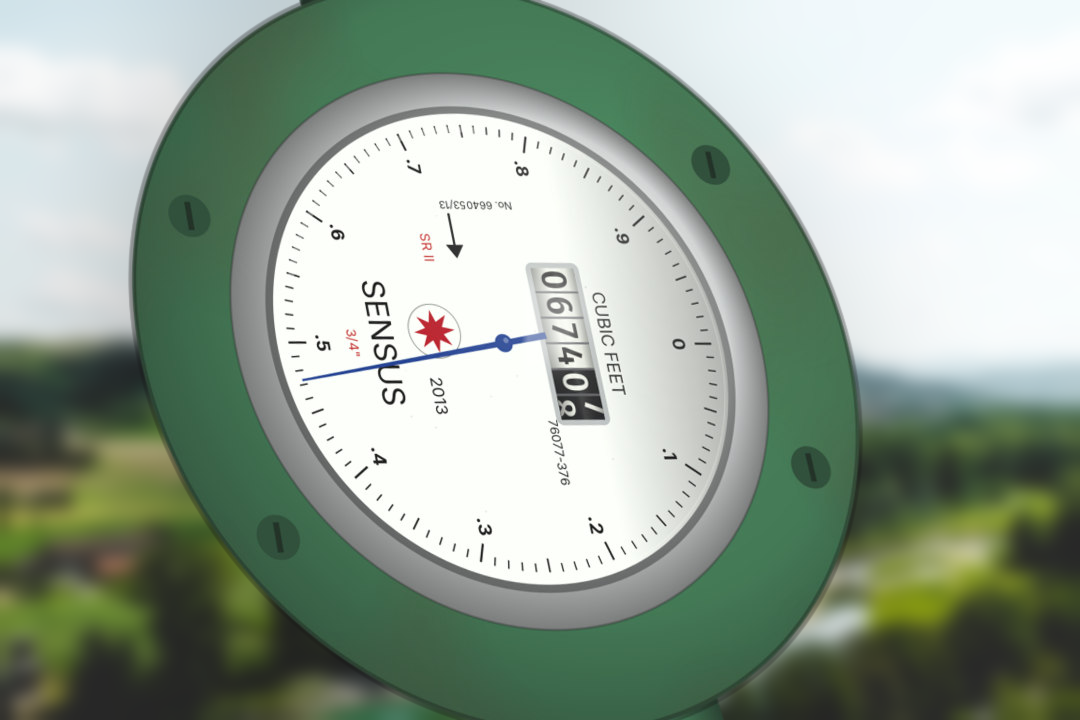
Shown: 67407.47 ft³
